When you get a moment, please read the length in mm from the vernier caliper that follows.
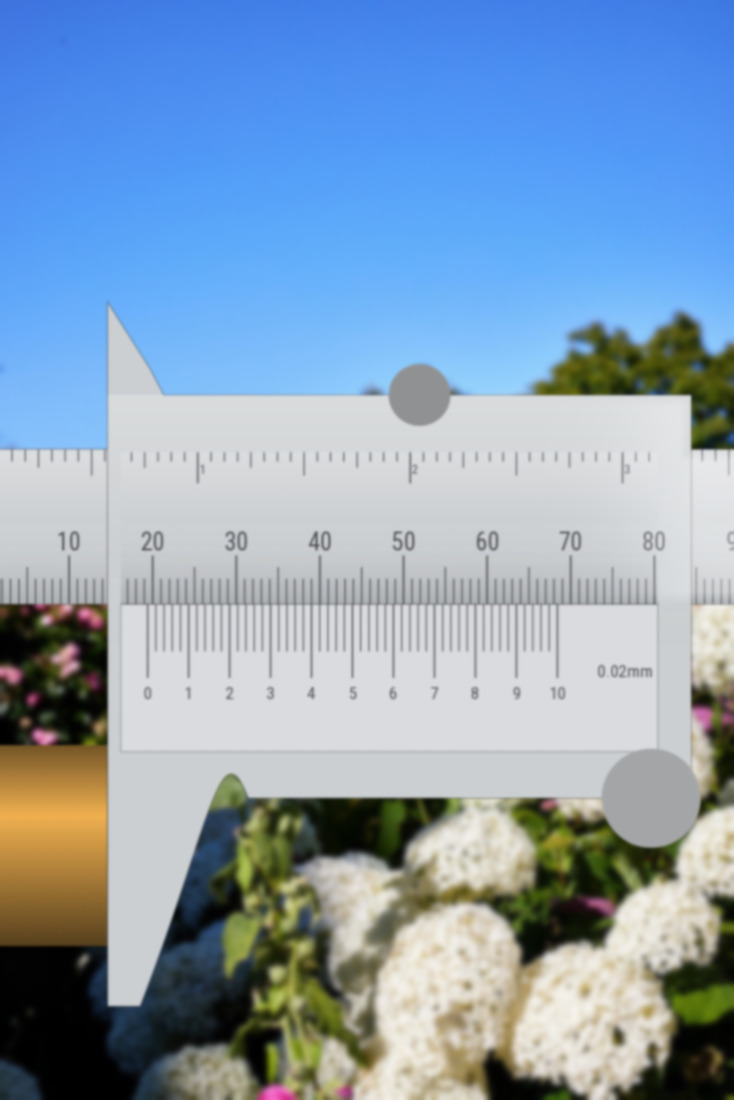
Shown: 19.4 mm
